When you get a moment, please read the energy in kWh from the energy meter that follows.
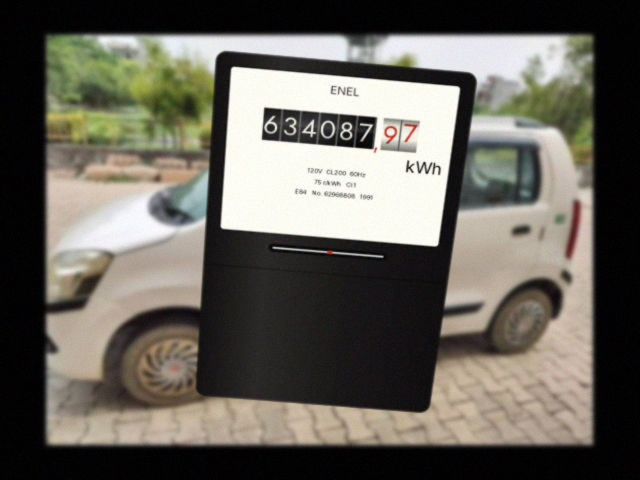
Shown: 634087.97 kWh
